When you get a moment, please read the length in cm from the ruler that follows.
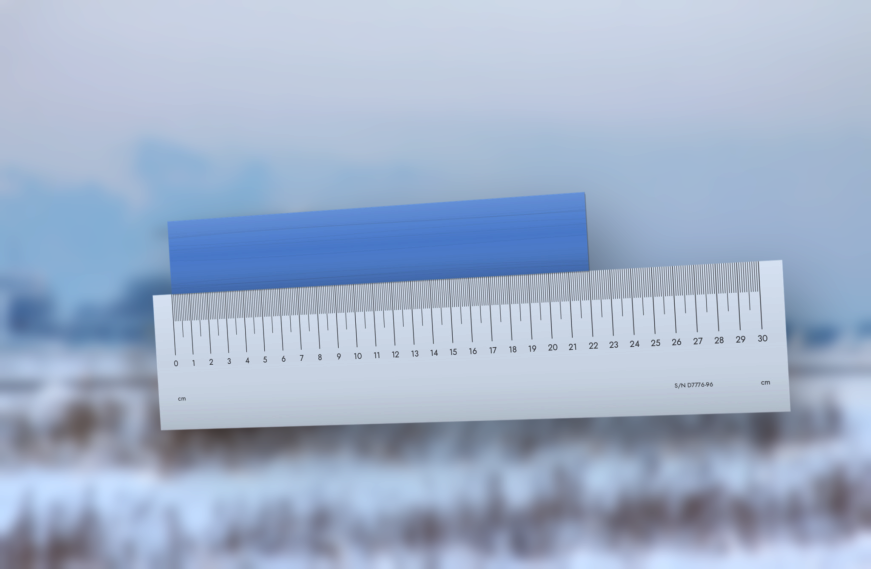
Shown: 22 cm
